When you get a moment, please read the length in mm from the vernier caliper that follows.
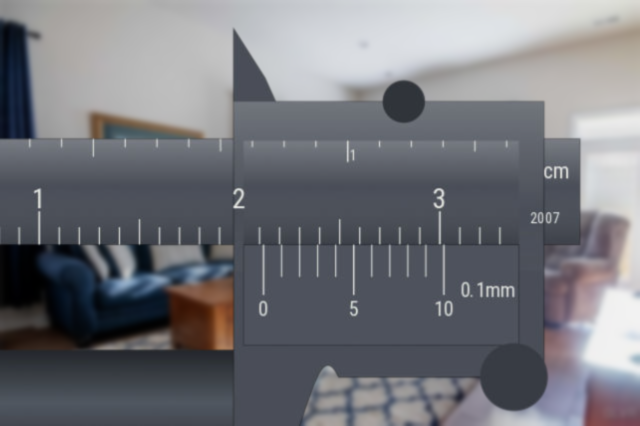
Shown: 21.2 mm
